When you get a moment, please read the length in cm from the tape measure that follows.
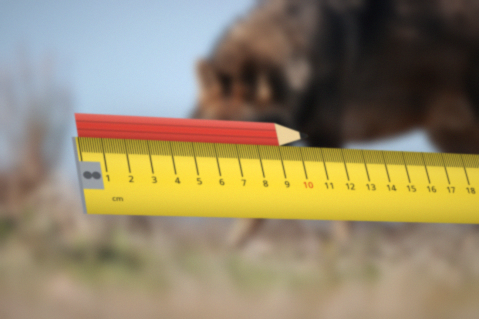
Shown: 10.5 cm
